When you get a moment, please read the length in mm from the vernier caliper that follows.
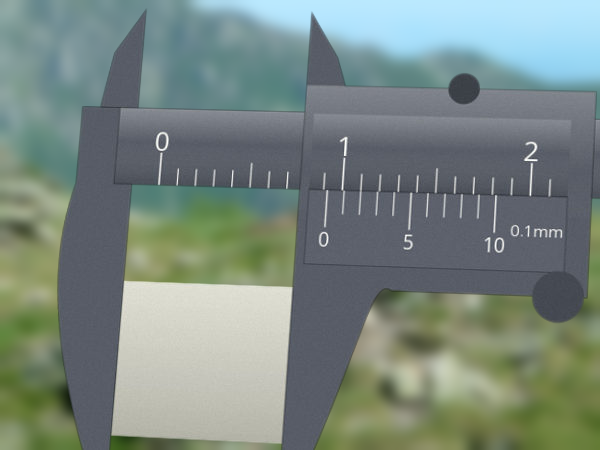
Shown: 9.2 mm
